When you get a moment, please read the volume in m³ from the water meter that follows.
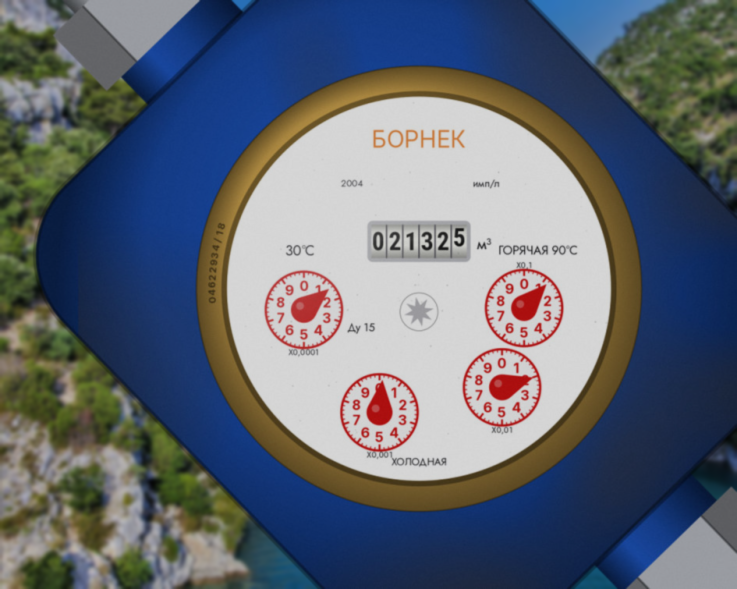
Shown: 21325.1201 m³
